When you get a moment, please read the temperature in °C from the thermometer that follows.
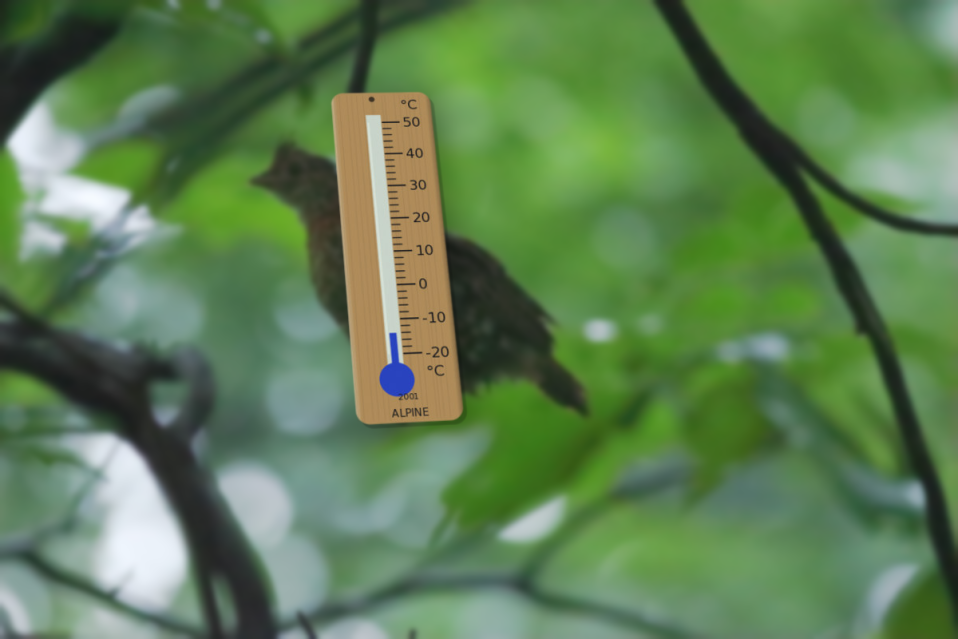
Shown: -14 °C
